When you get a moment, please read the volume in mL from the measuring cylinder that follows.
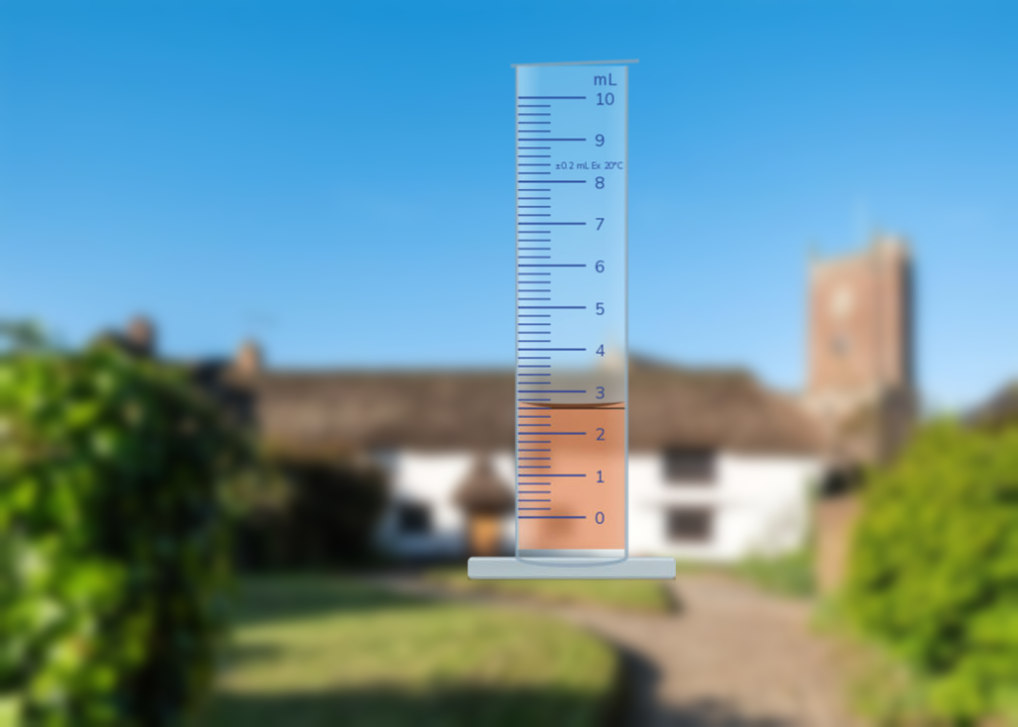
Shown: 2.6 mL
